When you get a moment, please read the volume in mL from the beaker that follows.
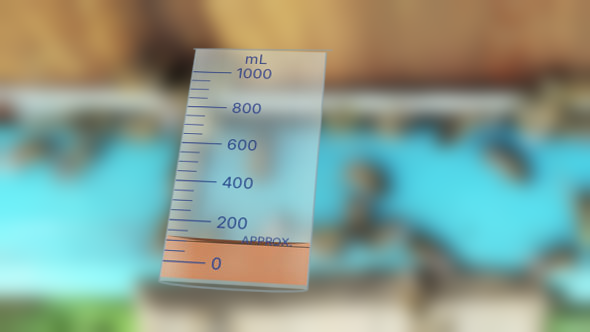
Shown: 100 mL
